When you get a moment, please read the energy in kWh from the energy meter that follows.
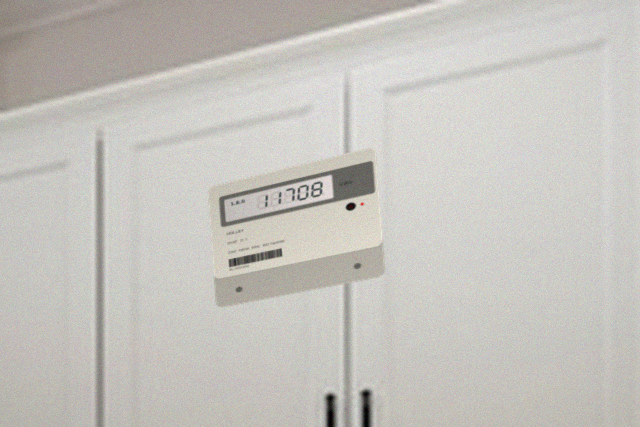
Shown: 11708 kWh
